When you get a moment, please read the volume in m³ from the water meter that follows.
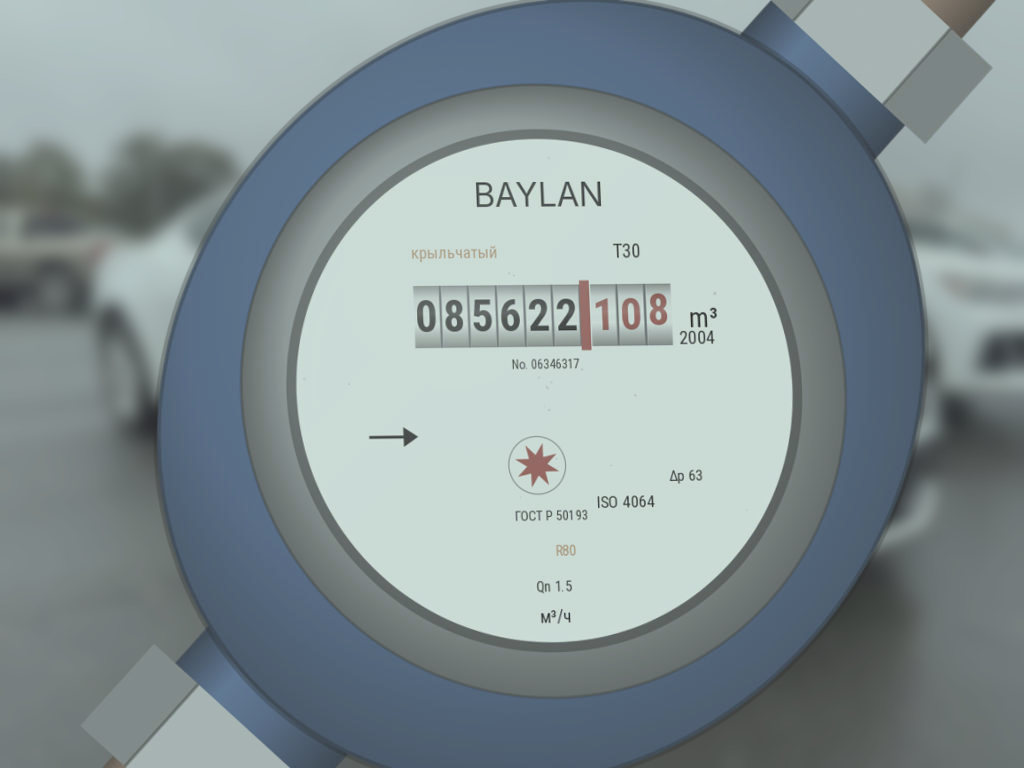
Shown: 85622.108 m³
